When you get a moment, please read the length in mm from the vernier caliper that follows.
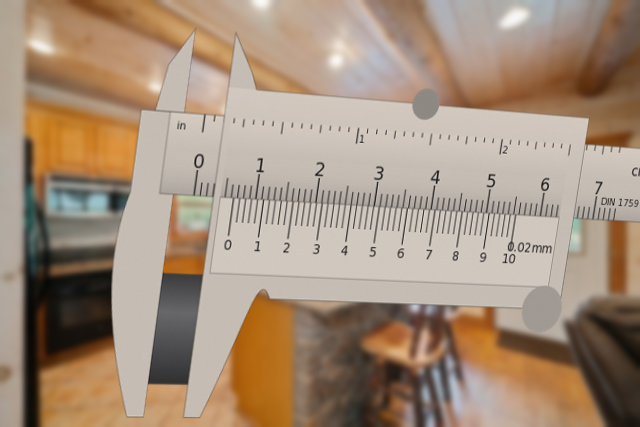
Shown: 6.4 mm
